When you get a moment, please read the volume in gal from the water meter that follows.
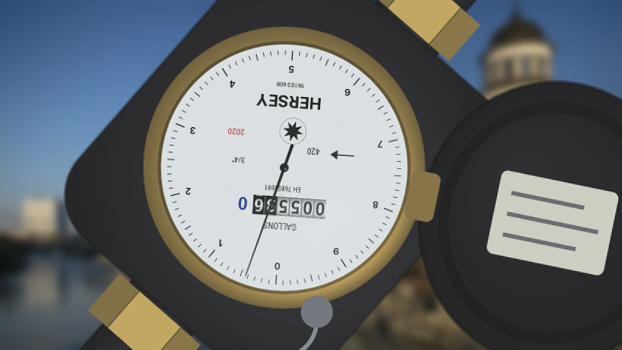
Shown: 55360.4 gal
